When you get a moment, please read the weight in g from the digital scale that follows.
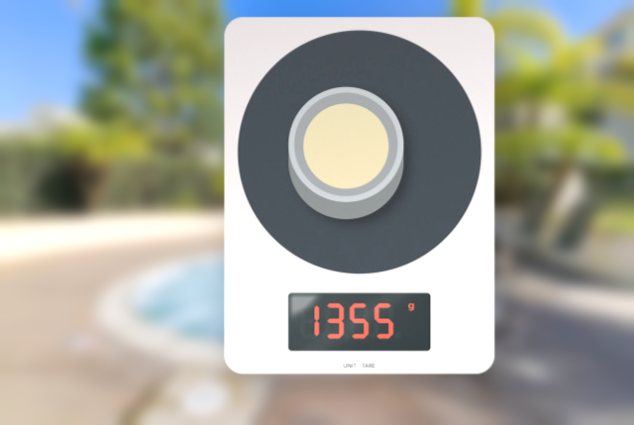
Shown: 1355 g
